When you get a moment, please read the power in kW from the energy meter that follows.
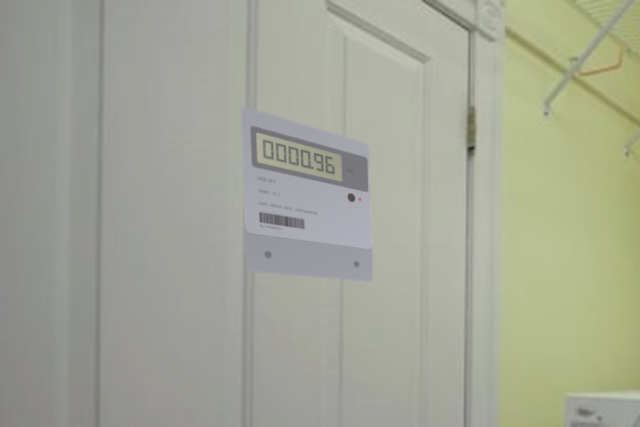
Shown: 0.96 kW
